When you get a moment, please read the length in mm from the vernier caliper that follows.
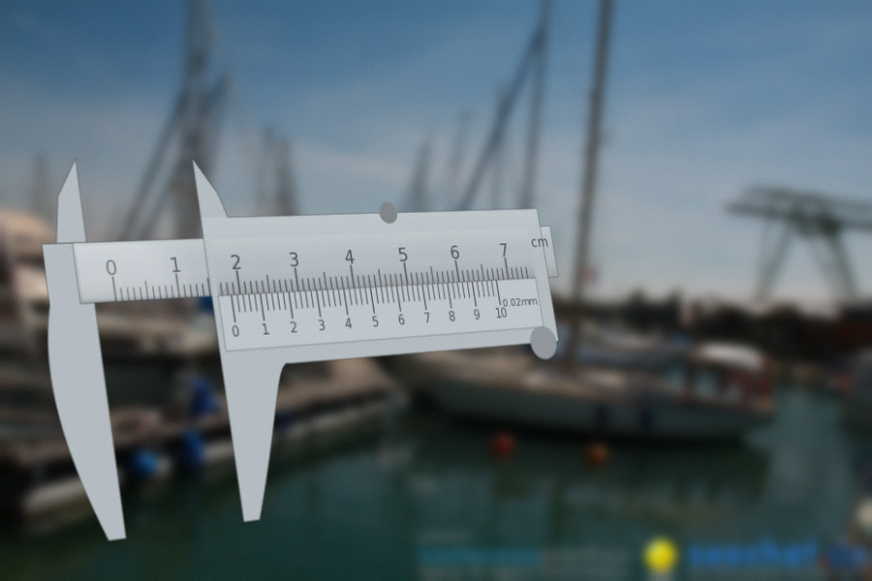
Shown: 18.5 mm
